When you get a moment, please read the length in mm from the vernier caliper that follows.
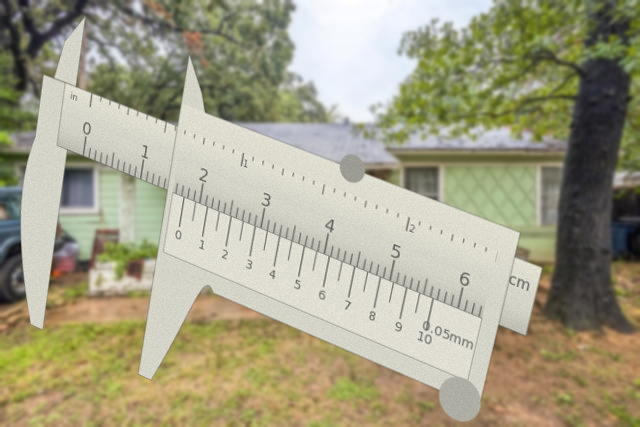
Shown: 17.4 mm
